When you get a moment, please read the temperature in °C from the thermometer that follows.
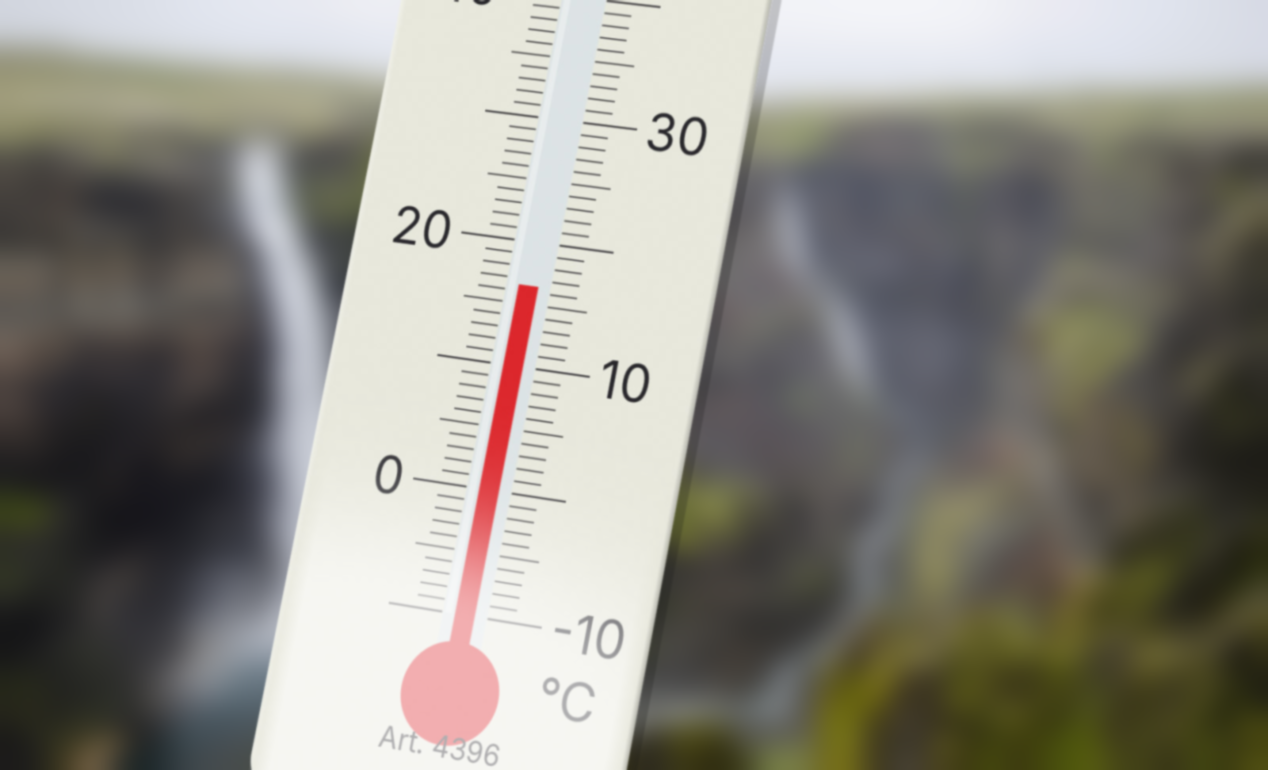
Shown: 16.5 °C
